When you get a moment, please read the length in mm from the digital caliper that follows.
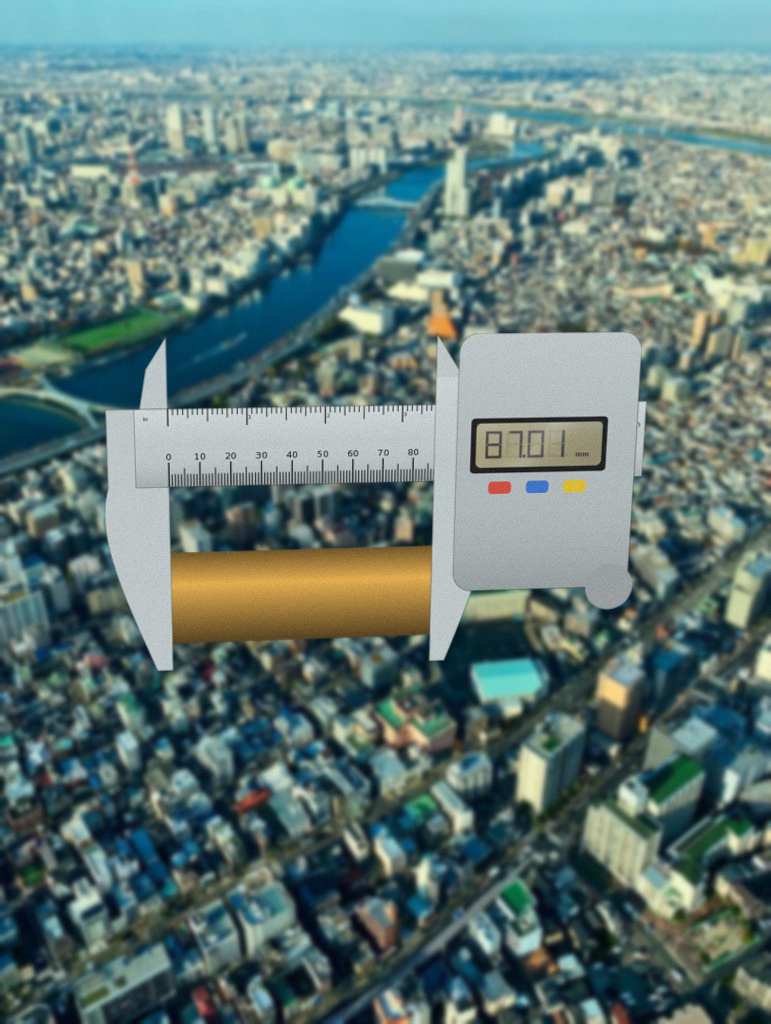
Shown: 87.01 mm
